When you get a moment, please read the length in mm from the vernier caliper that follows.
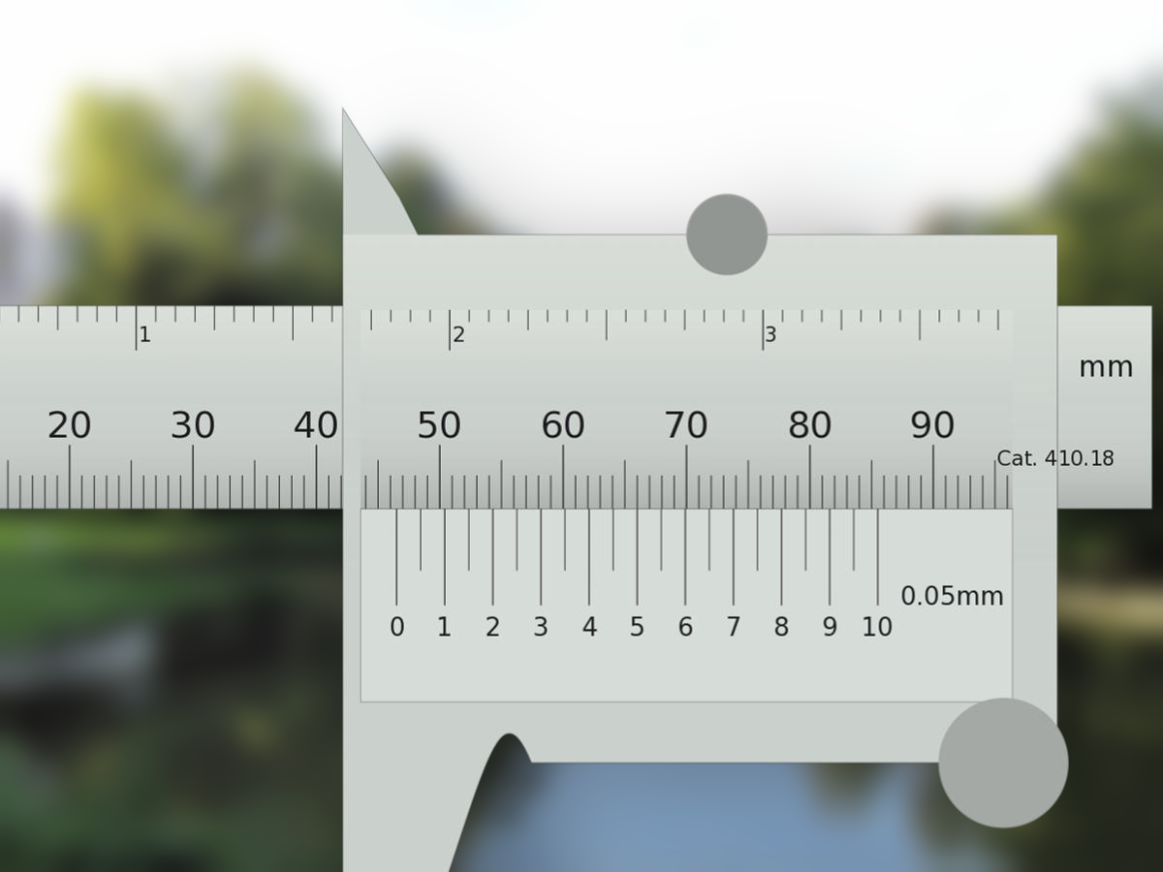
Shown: 46.5 mm
